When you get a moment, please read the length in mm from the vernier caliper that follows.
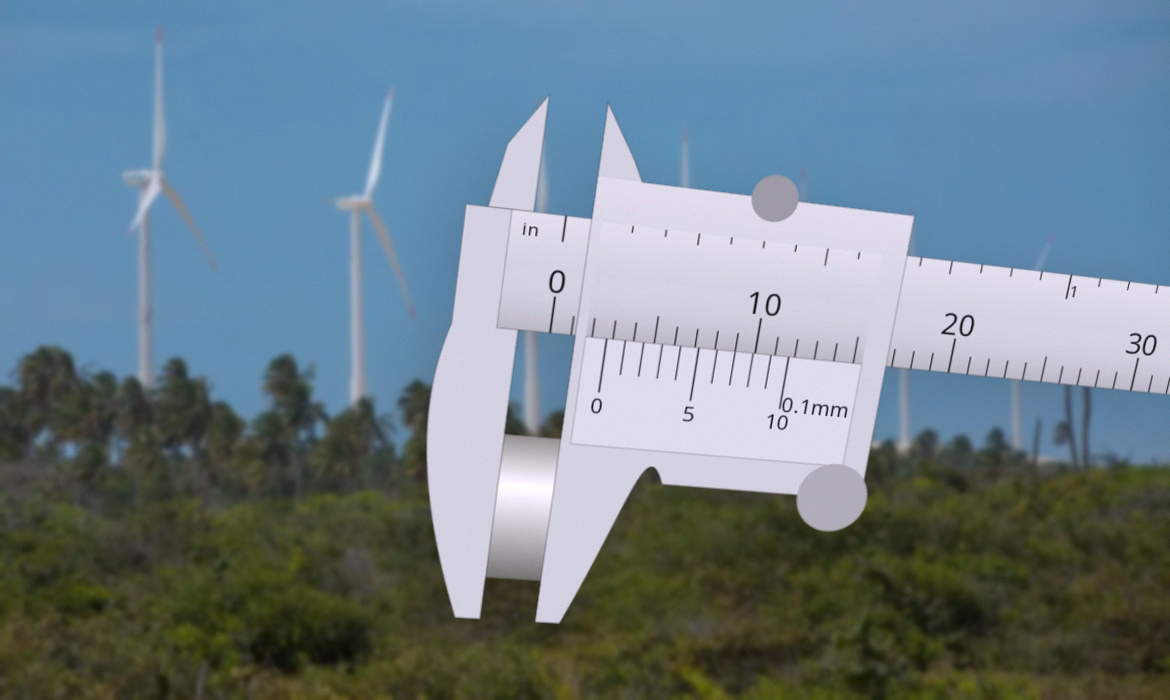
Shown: 2.7 mm
